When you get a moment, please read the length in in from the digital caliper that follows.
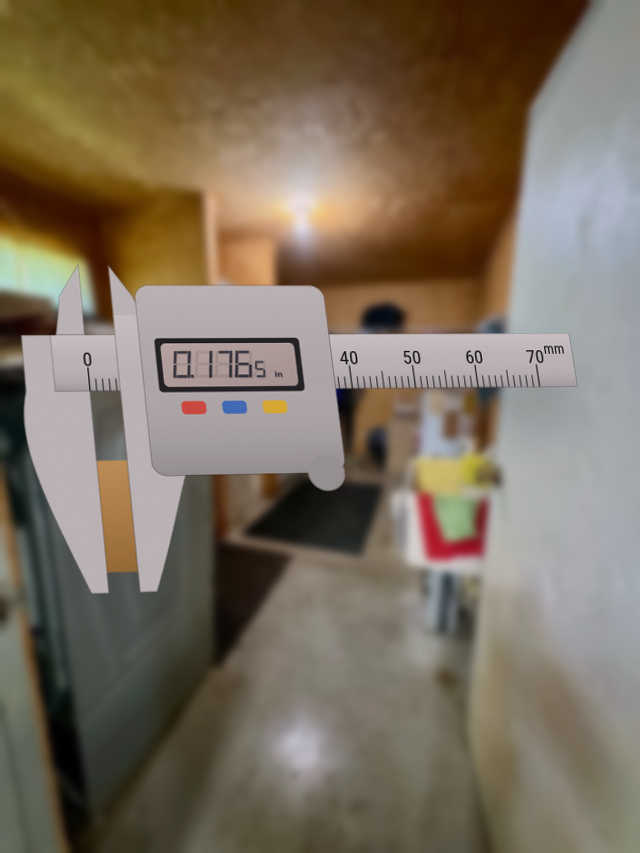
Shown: 0.1765 in
